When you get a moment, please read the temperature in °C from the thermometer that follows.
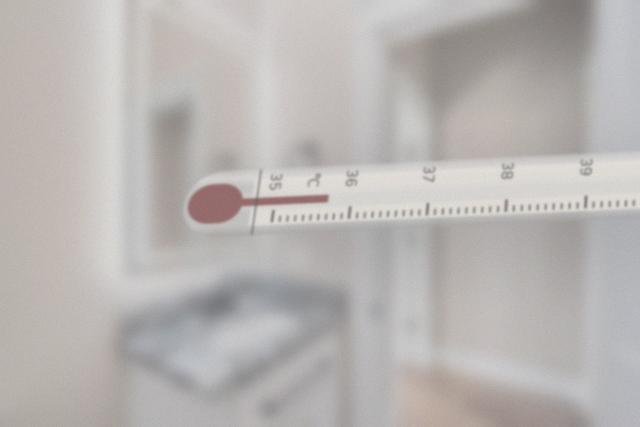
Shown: 35.7 °C
